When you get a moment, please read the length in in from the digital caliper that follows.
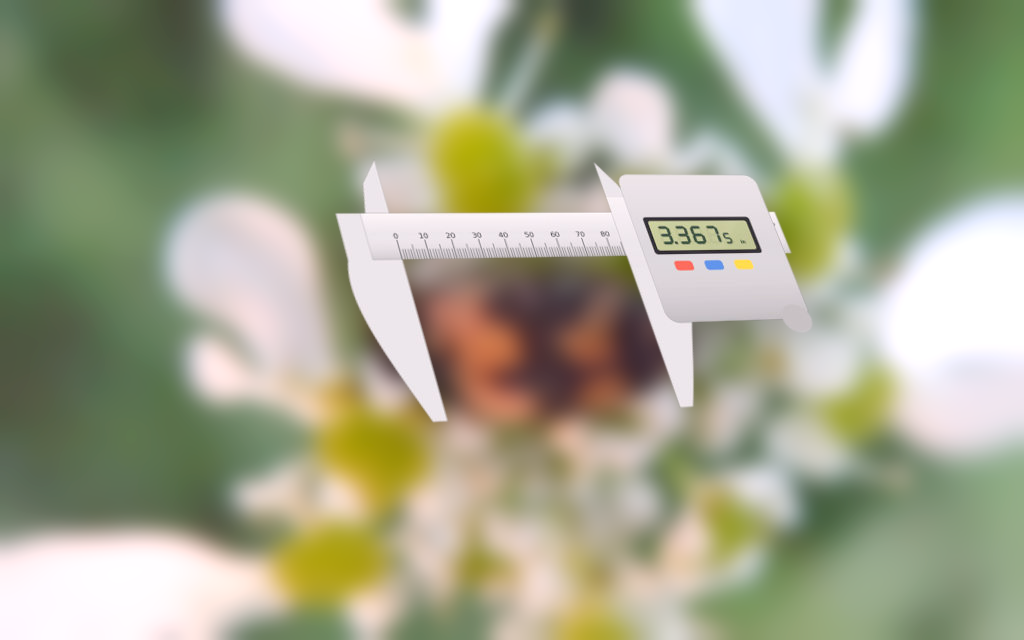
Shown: 3.3675 in
